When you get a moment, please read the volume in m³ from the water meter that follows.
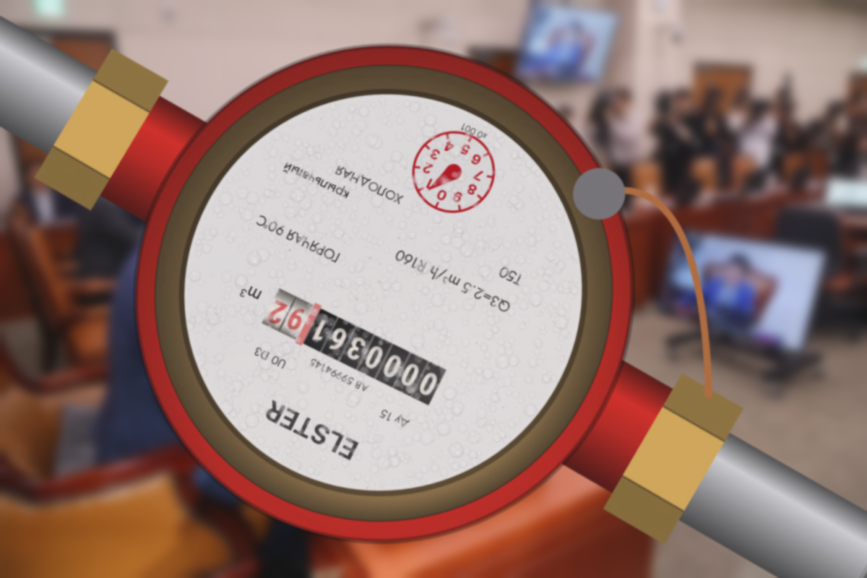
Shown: 361.920 m³
